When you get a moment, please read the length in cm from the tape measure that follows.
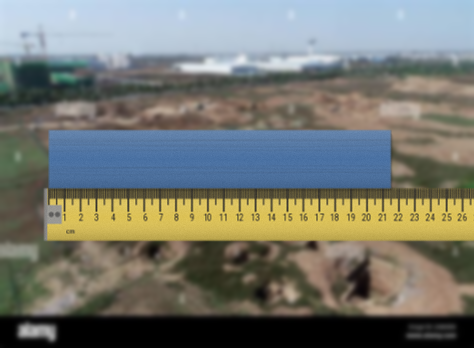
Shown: 21.5 cm
